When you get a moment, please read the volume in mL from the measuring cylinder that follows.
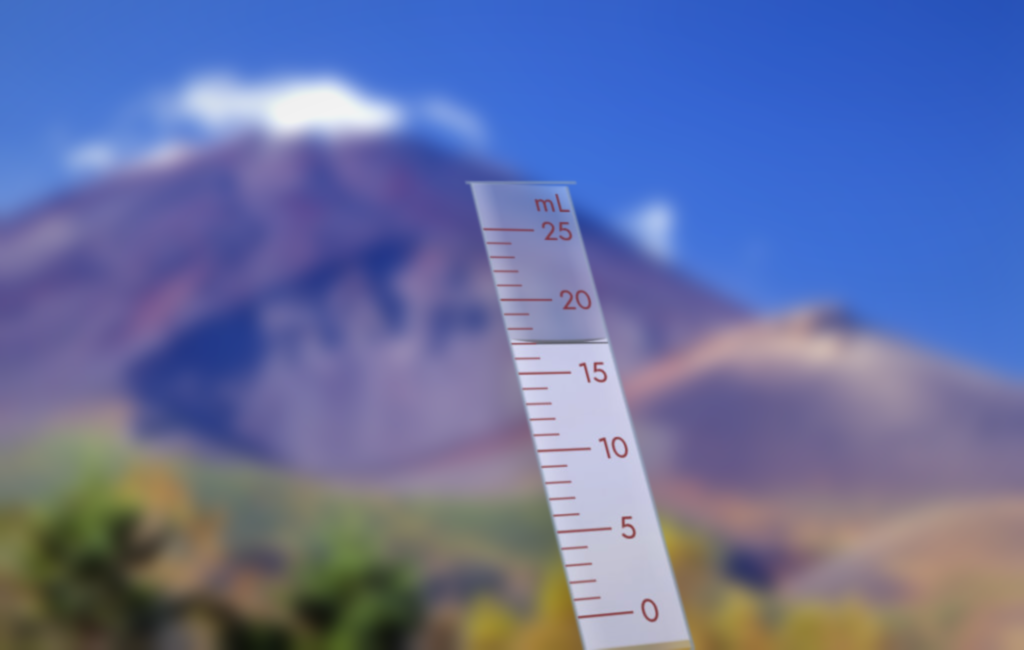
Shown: 17 mL
